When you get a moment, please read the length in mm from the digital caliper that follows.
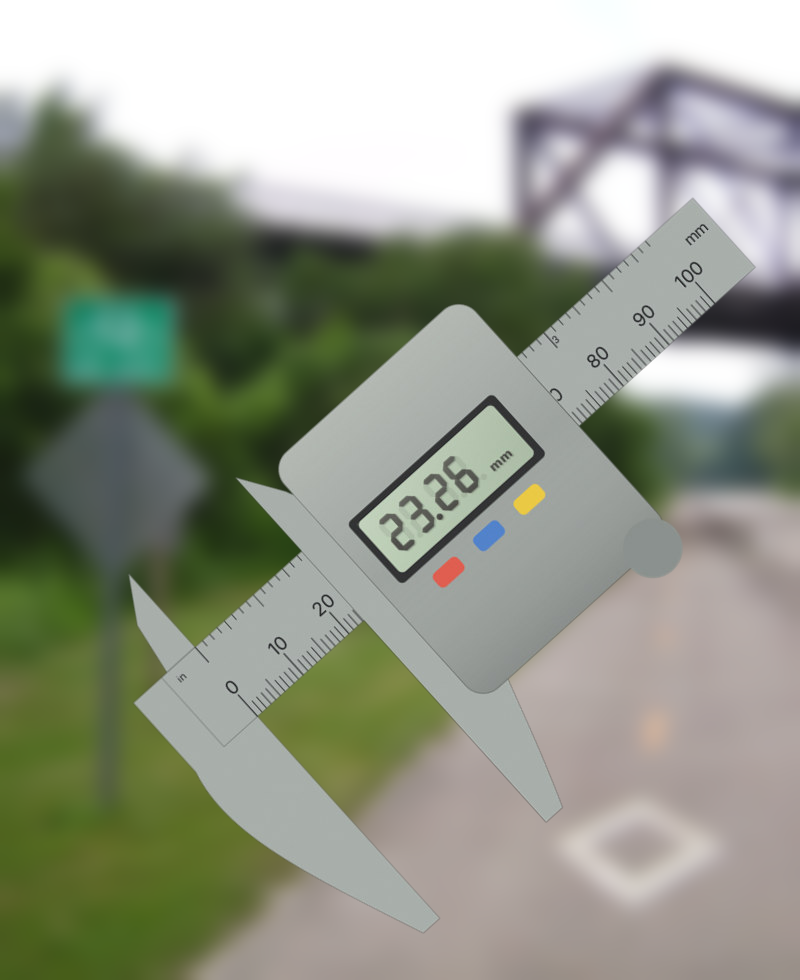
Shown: 23.26 mm
